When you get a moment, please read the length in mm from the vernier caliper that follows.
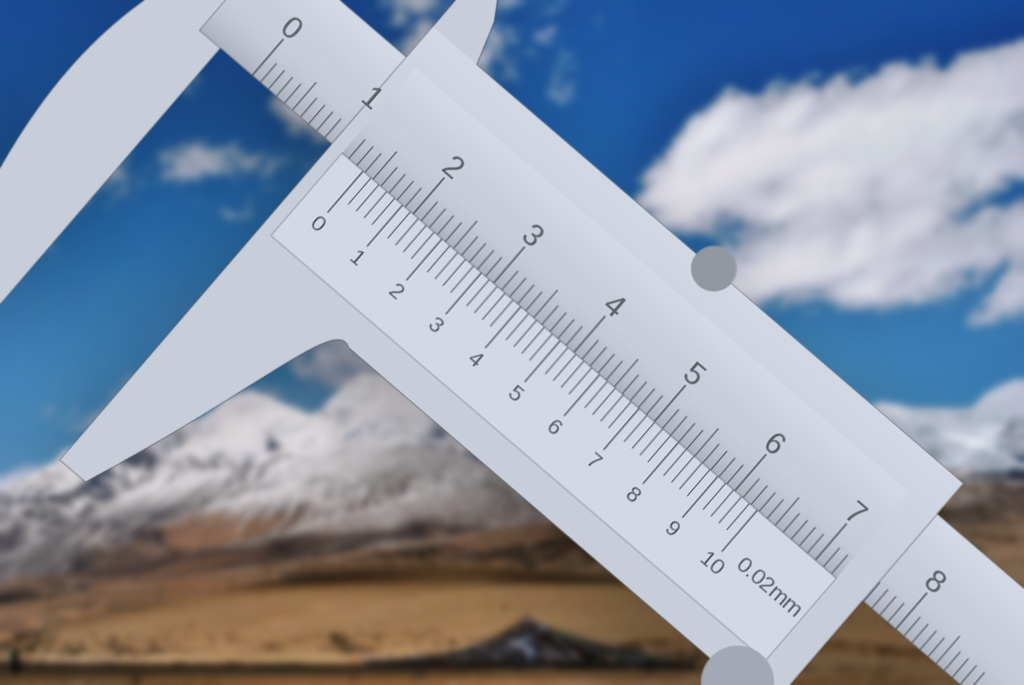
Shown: 13.8 mm
